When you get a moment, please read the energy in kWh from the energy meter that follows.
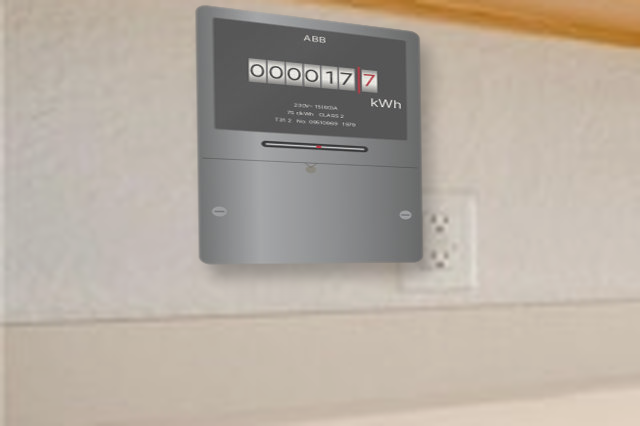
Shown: 17.7 kWh
